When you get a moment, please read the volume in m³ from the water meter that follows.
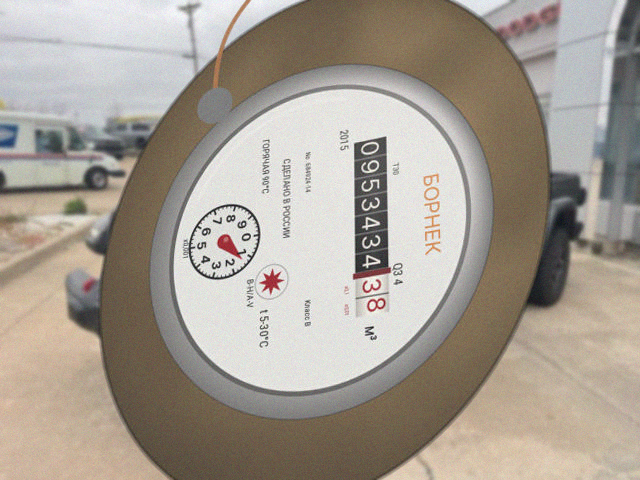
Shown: 953434.381 m³
